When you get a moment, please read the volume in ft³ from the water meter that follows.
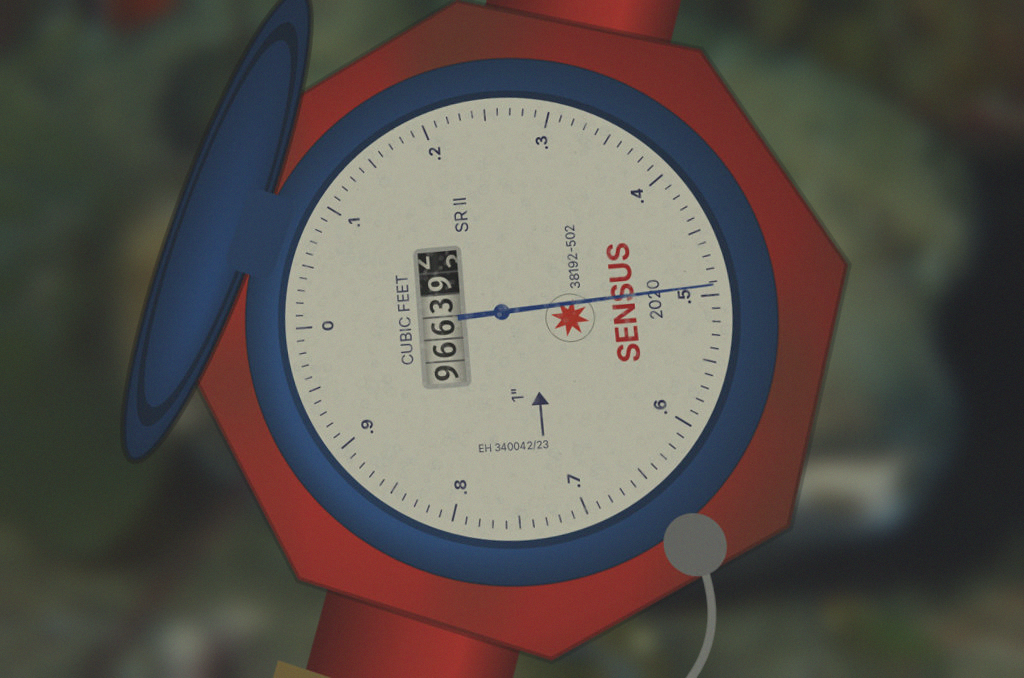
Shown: 966392.49 ft³
